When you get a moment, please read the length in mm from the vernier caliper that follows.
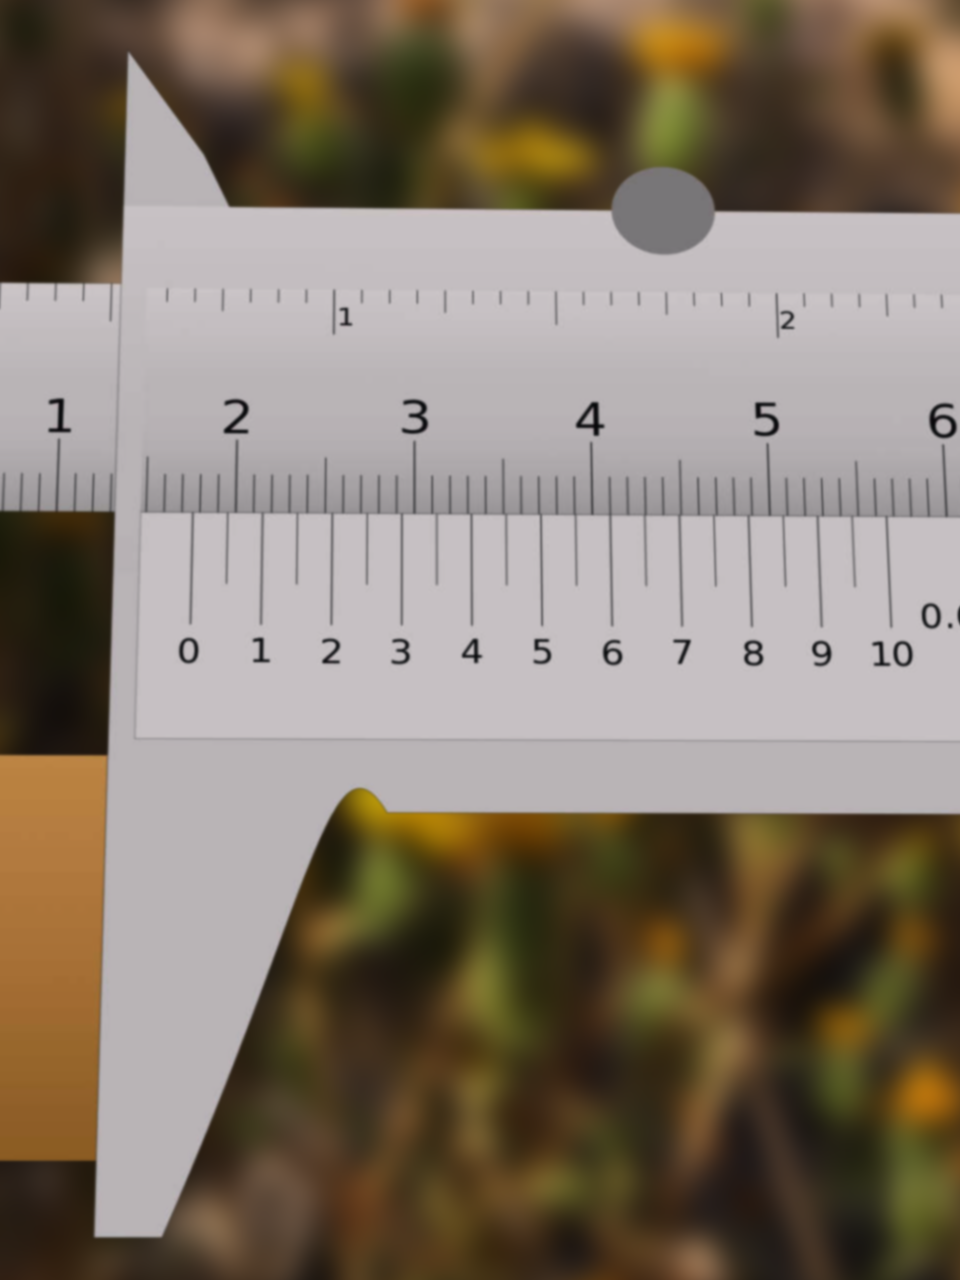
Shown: 17.6 mm
